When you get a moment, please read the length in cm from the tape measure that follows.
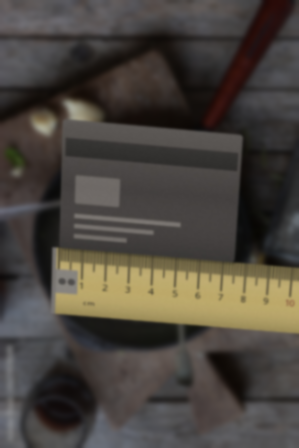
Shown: 7.5 cm
